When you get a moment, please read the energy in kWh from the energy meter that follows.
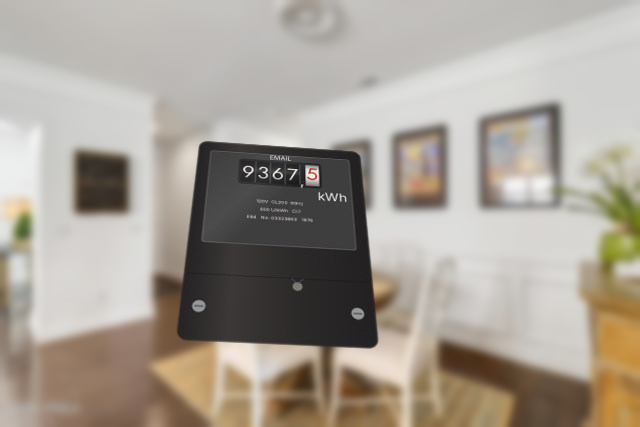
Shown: 9367.5 kWh
